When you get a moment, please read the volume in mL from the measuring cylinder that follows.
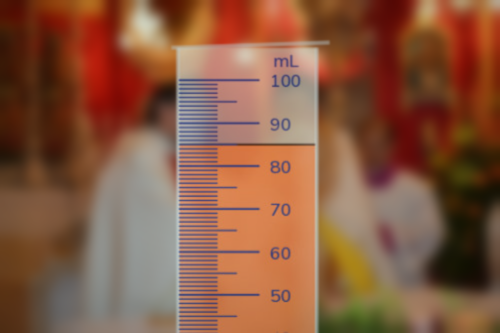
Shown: 85 mL
